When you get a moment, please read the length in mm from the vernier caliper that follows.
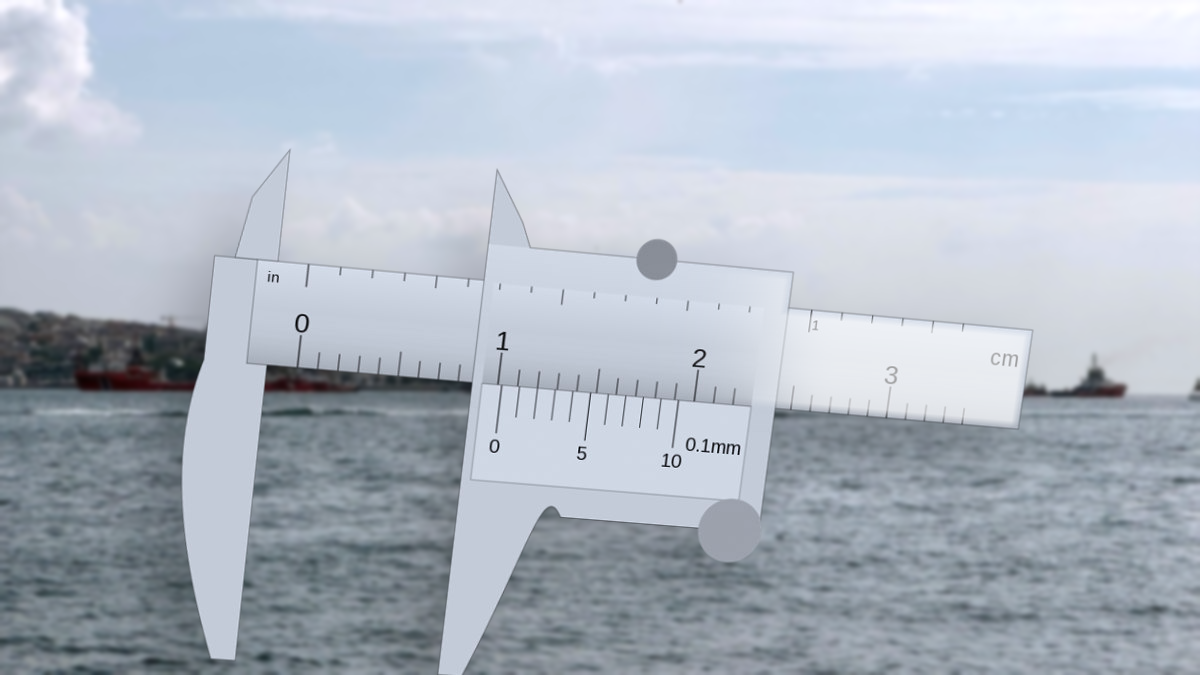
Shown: 10.2 mm
